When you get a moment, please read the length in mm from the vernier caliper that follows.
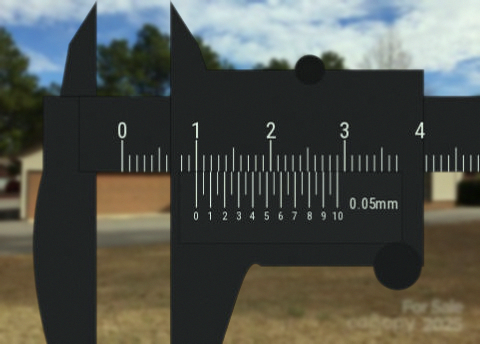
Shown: 10.0 mm
